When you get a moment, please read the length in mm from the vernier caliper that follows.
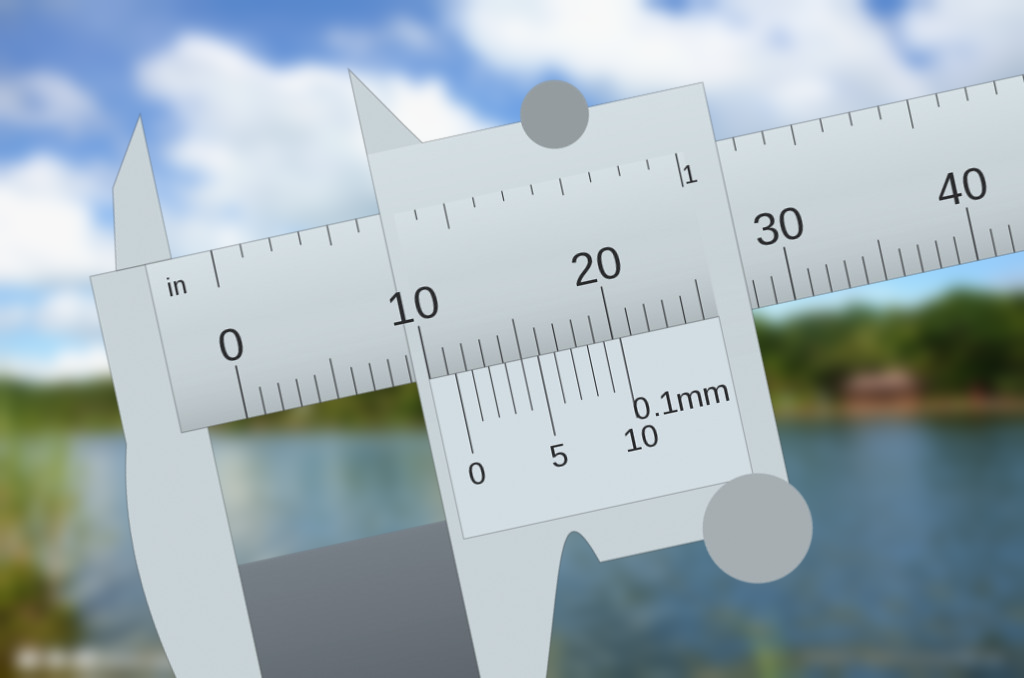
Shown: 11.4 mm
